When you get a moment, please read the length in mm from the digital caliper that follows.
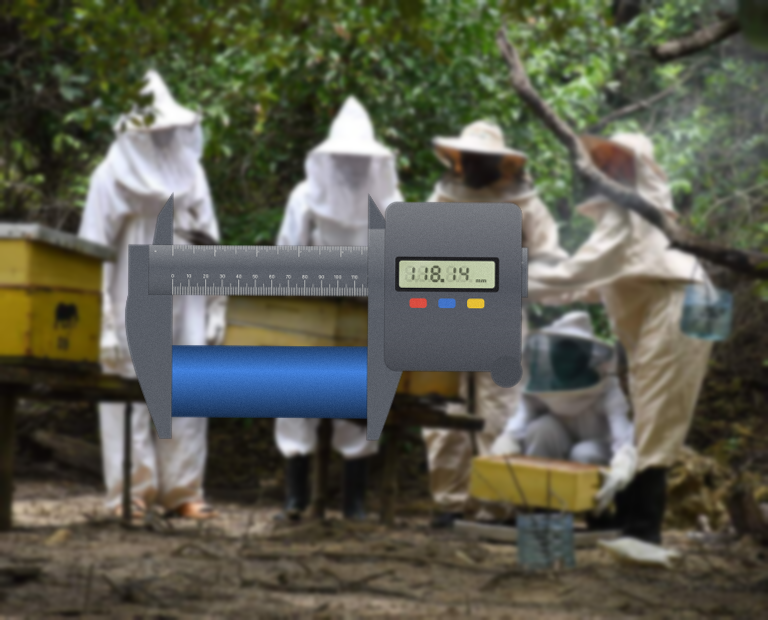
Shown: 118.14 mm
